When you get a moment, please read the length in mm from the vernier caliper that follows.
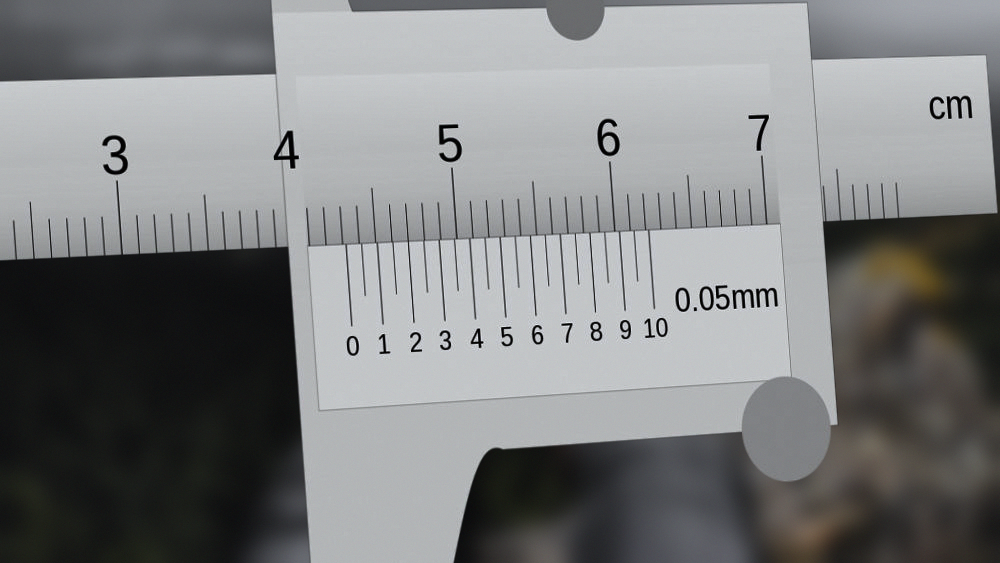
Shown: 43.2 mm
